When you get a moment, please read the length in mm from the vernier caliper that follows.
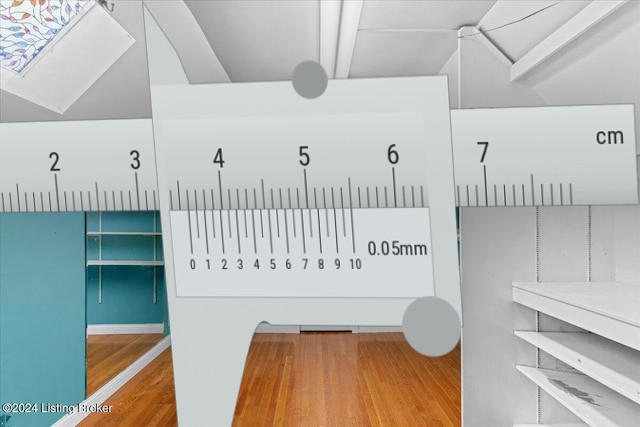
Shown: 36.0 mm
